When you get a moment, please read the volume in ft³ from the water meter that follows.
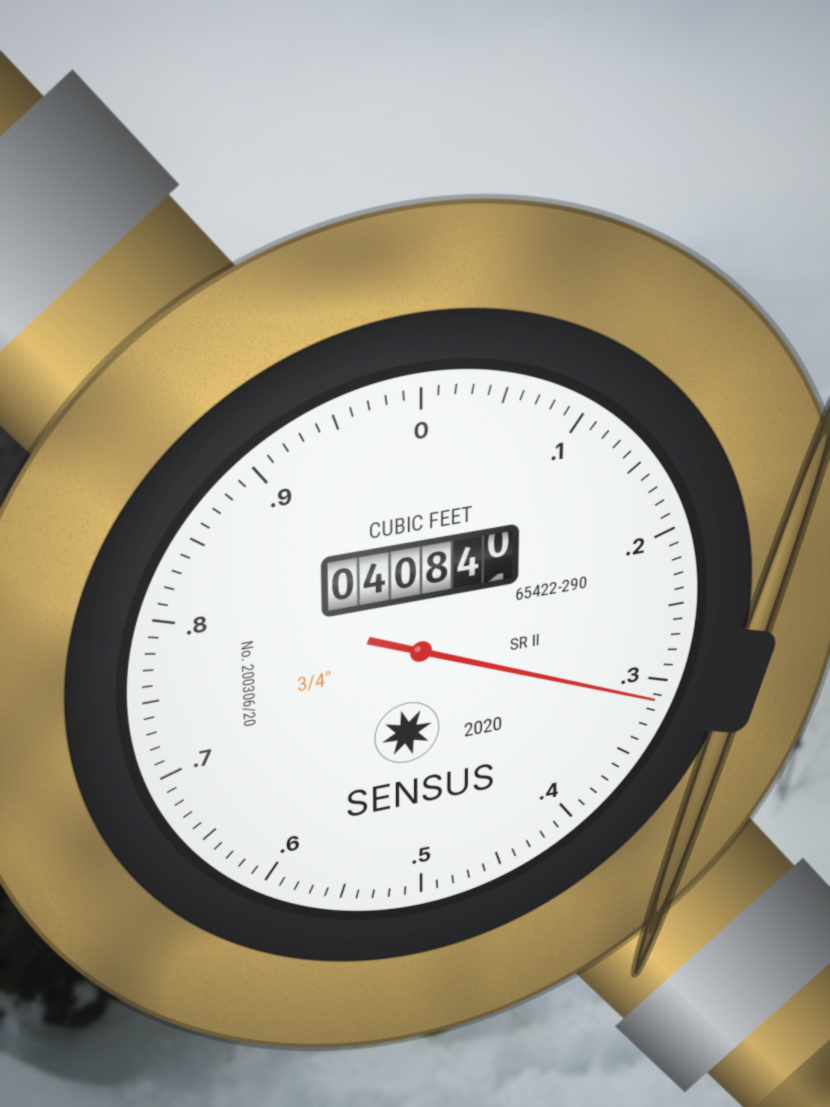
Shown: 40840.31 ft³
